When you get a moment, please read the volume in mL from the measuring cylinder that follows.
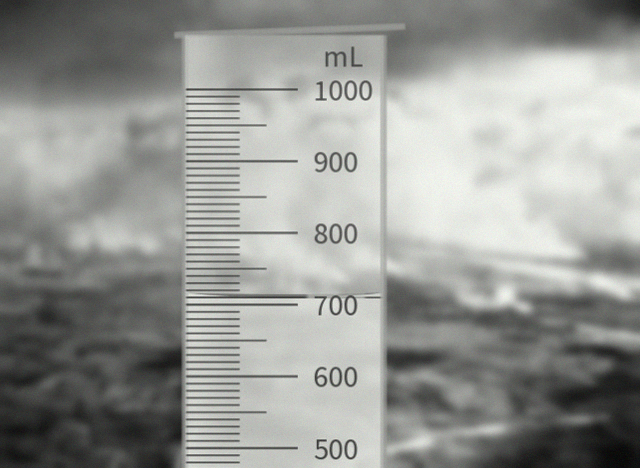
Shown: 710 mL
